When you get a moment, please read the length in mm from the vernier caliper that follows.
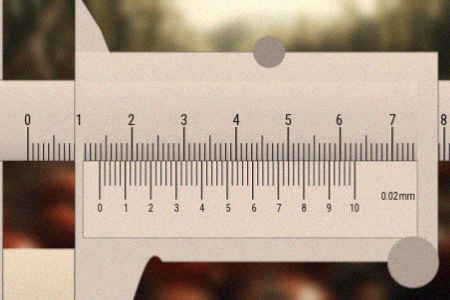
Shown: 13.8 mm
